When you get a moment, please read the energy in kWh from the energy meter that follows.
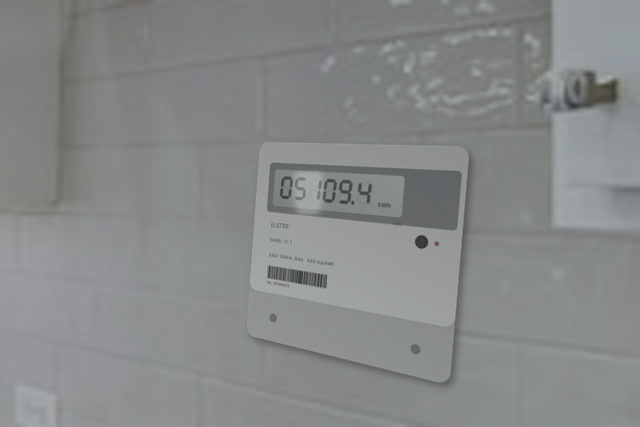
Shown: 5109.4 kWh
